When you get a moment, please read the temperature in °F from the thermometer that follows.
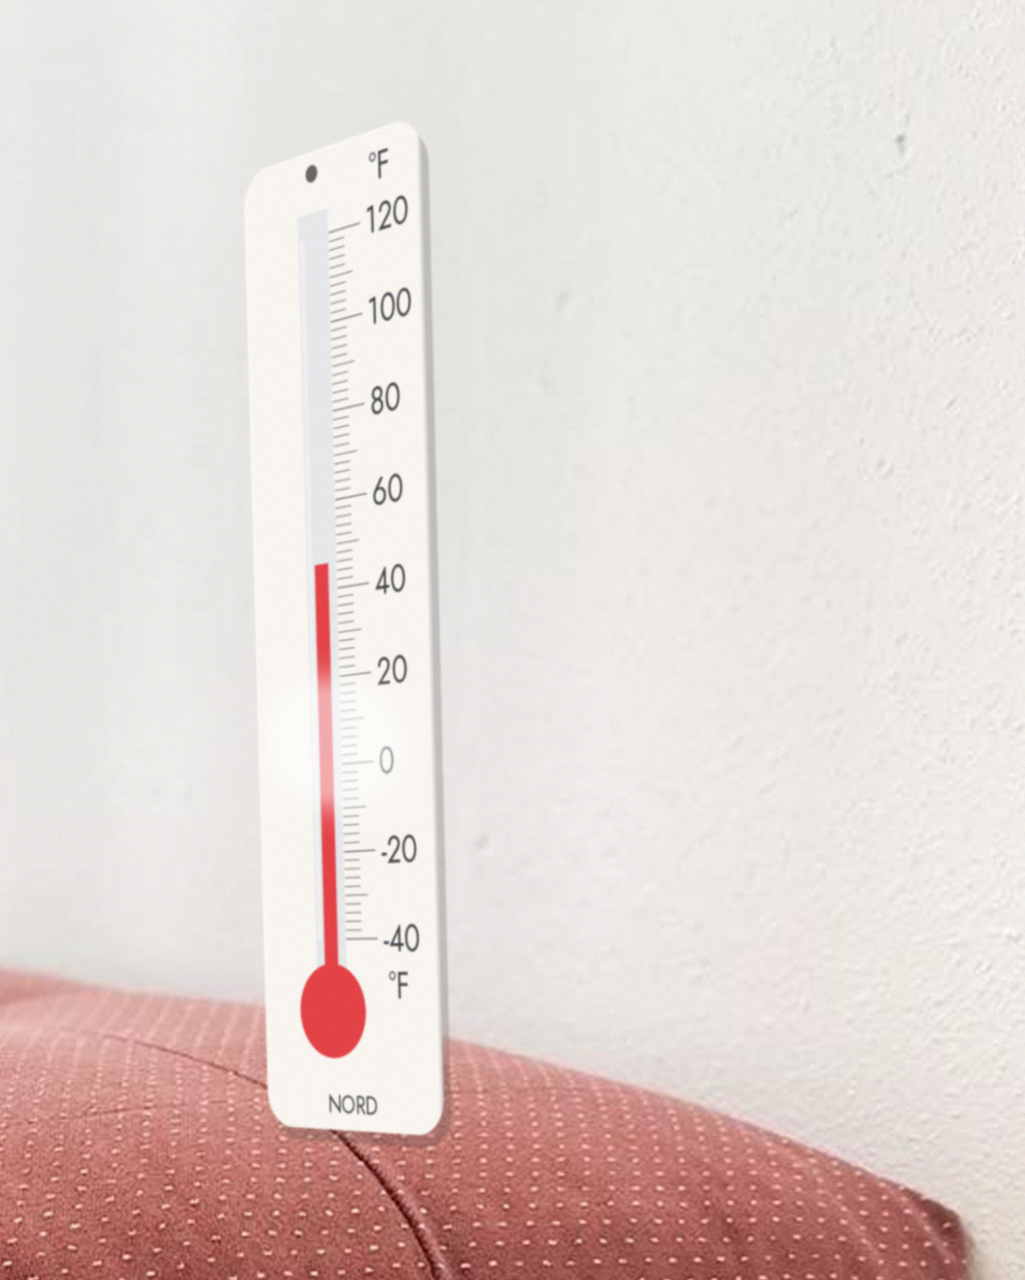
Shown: 46 °F
